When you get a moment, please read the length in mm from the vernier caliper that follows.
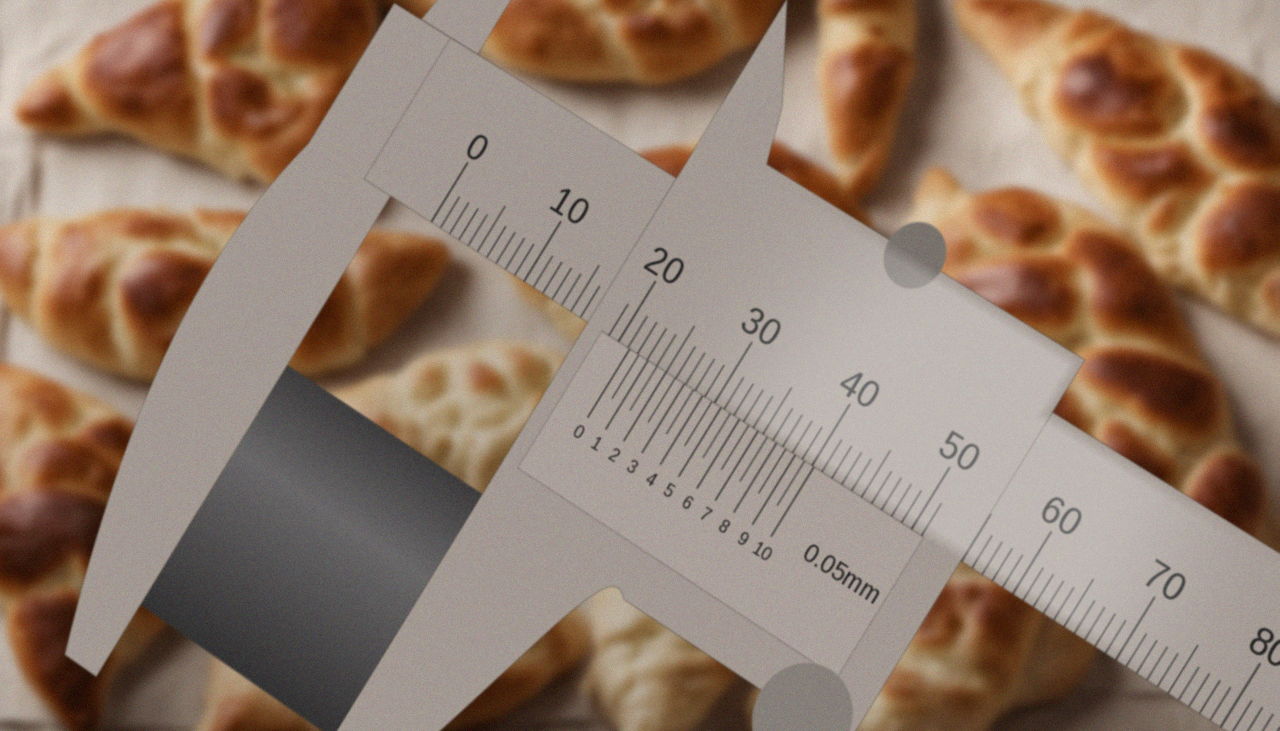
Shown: 21.2 mm
